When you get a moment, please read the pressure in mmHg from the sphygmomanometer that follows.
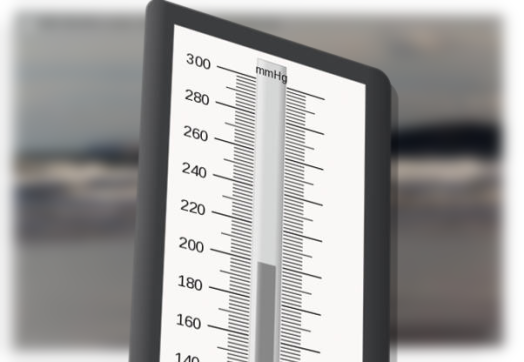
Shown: 200 mmHg
